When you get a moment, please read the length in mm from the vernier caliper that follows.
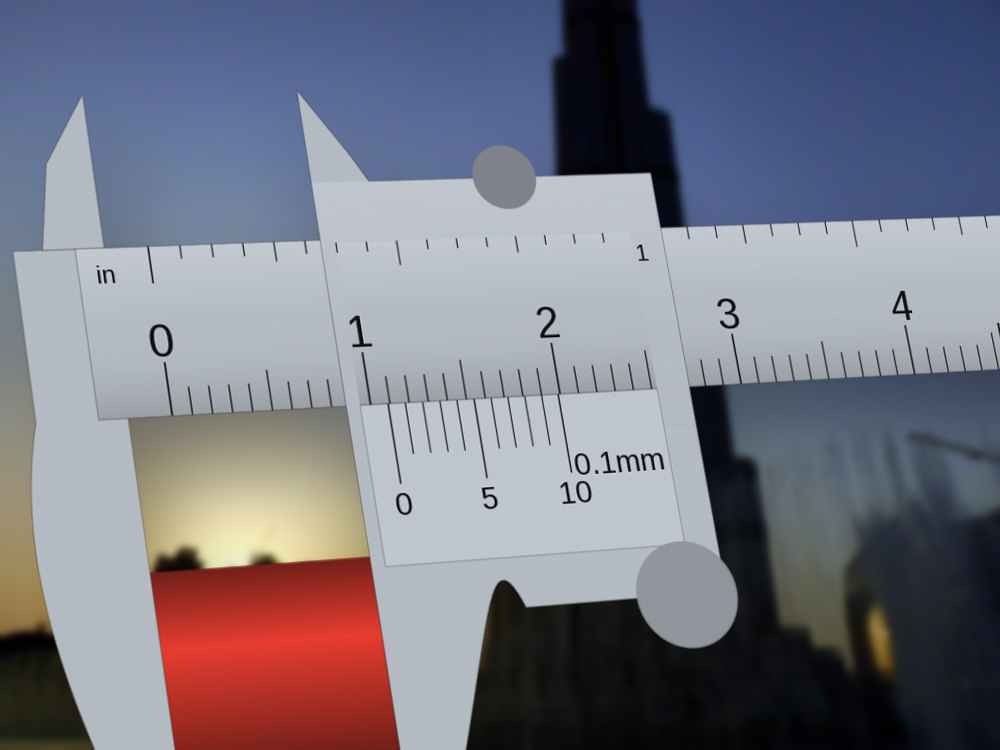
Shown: 10.9 mm
